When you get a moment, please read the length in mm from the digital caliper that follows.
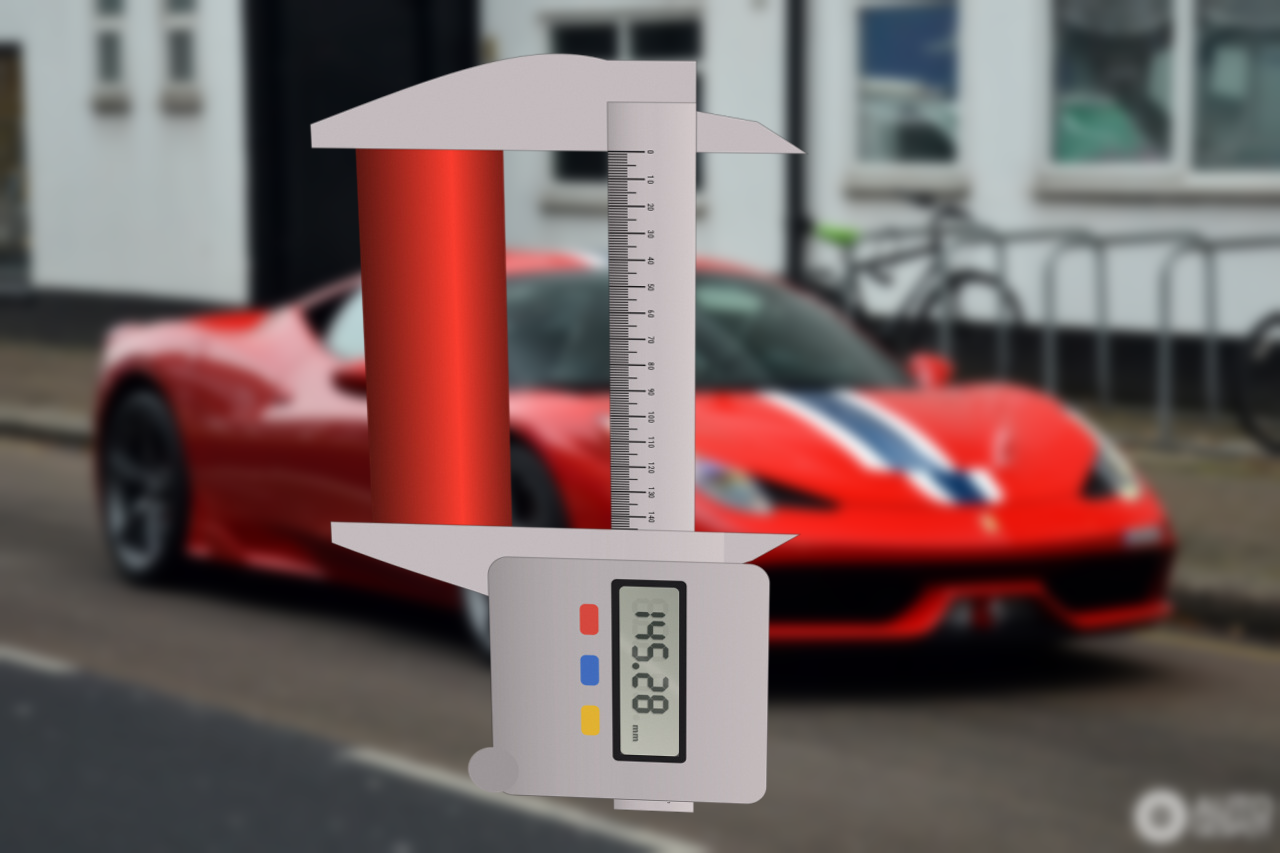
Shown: 145.28 mm
